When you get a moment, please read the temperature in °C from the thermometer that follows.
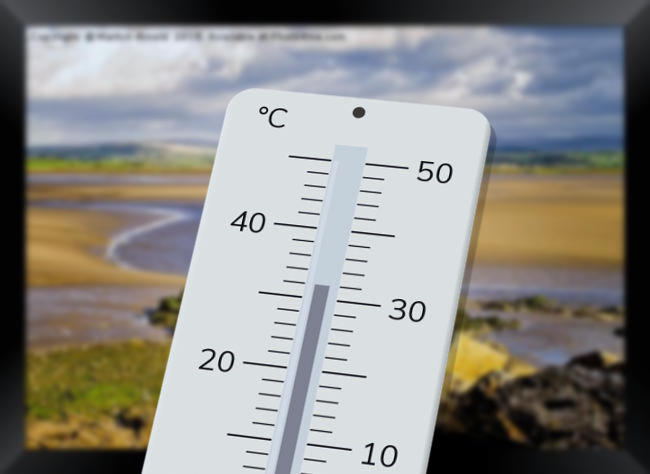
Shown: 32 °C
